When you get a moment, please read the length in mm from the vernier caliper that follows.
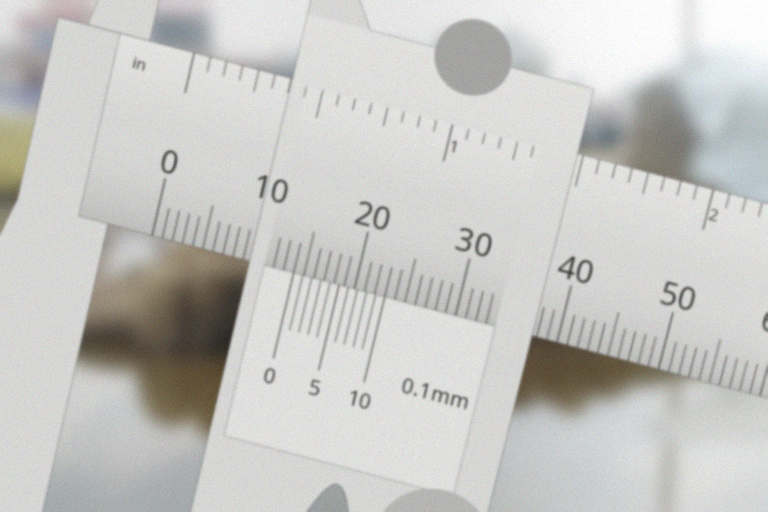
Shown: 14.0 mm
